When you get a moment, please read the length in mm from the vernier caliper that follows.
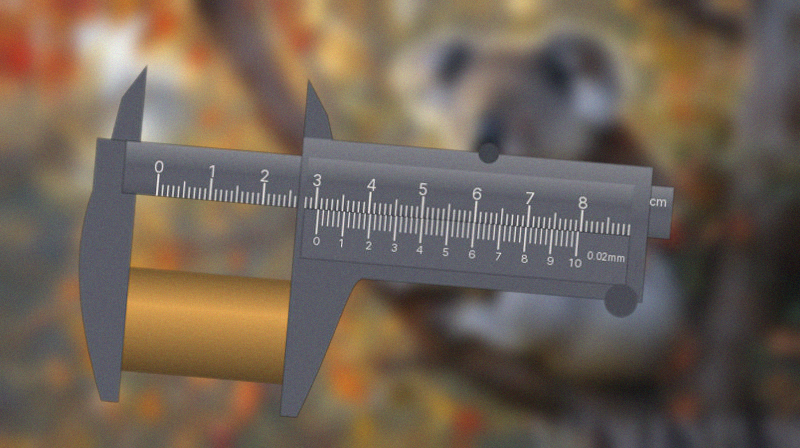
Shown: 30.5 mm
